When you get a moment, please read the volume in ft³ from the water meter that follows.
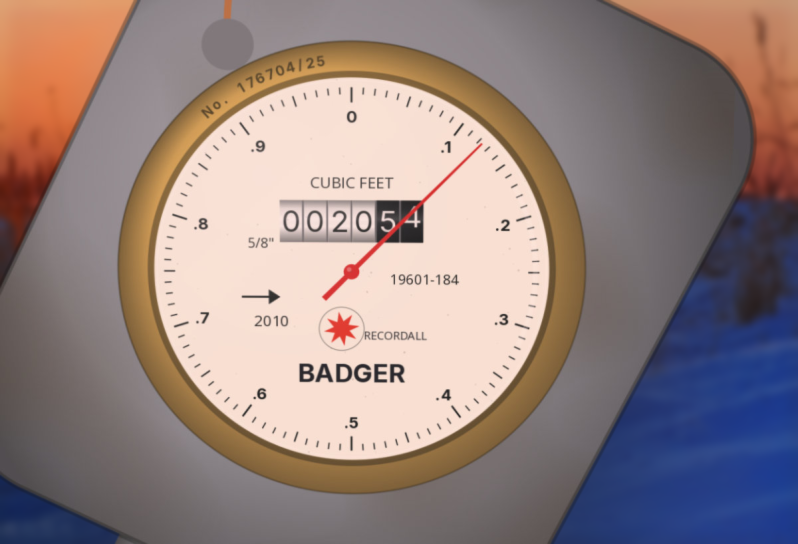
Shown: 2054.12 ft³
